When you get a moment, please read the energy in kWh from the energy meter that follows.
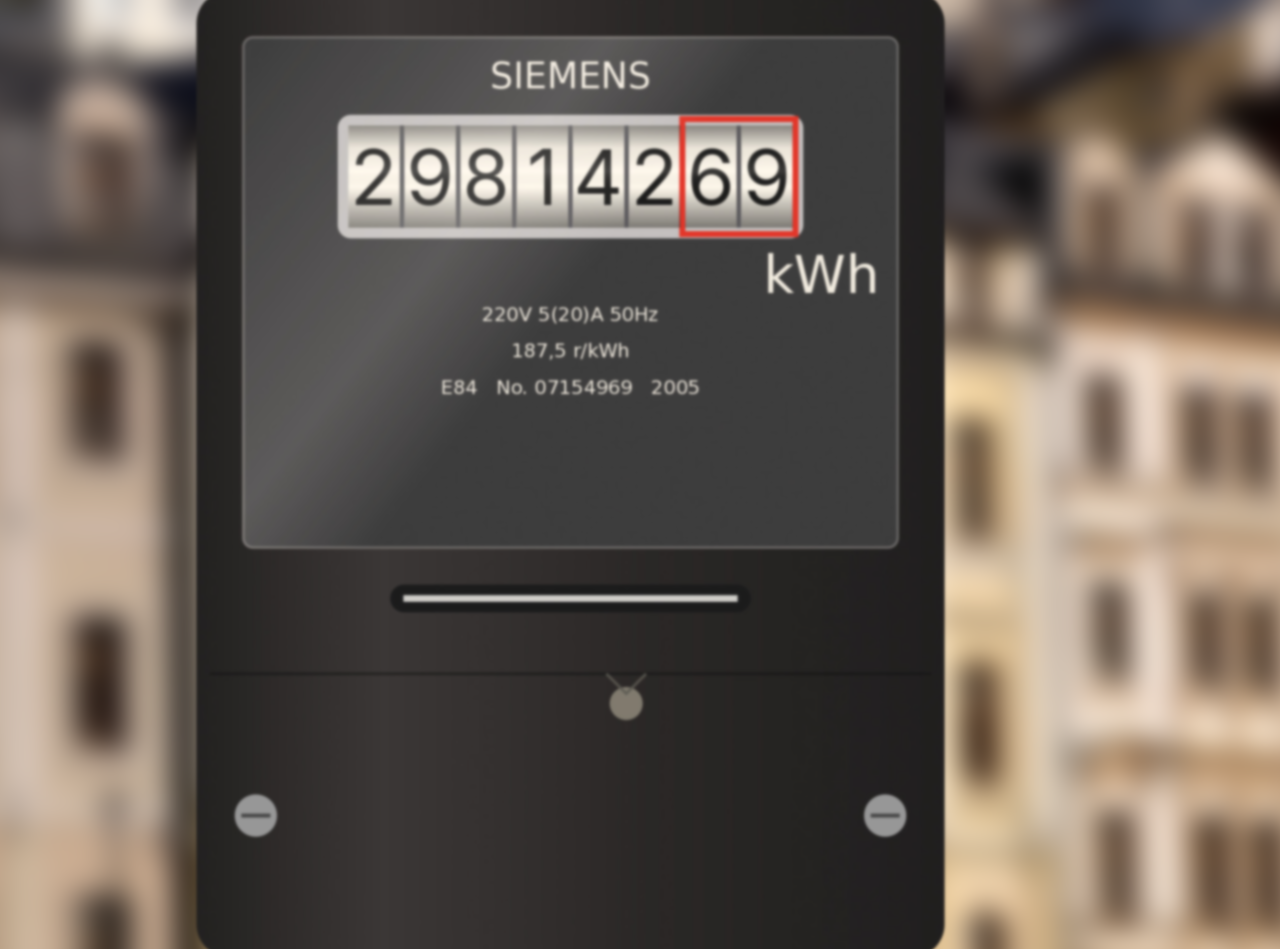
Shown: 298142.69 kWh
